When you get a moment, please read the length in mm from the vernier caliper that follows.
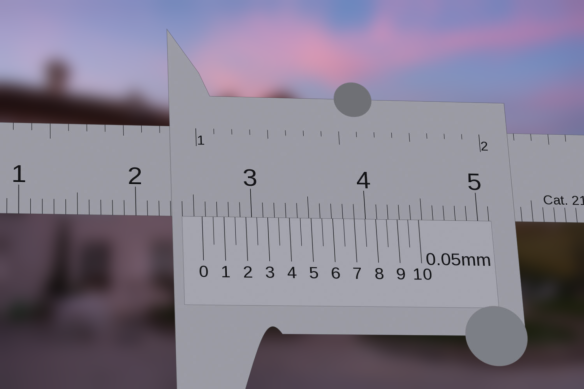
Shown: 25.7 mm
